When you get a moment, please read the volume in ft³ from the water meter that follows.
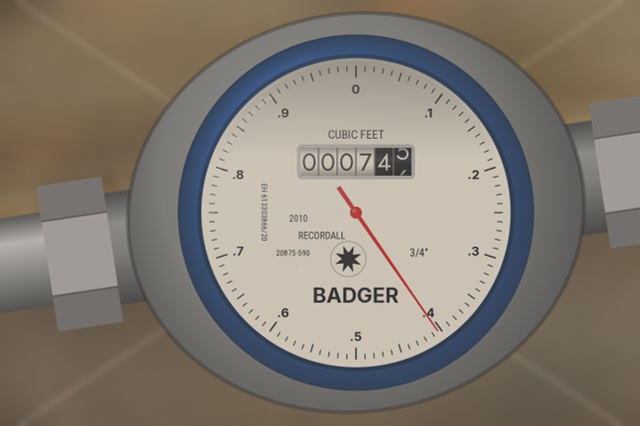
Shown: 745.40 ft³
